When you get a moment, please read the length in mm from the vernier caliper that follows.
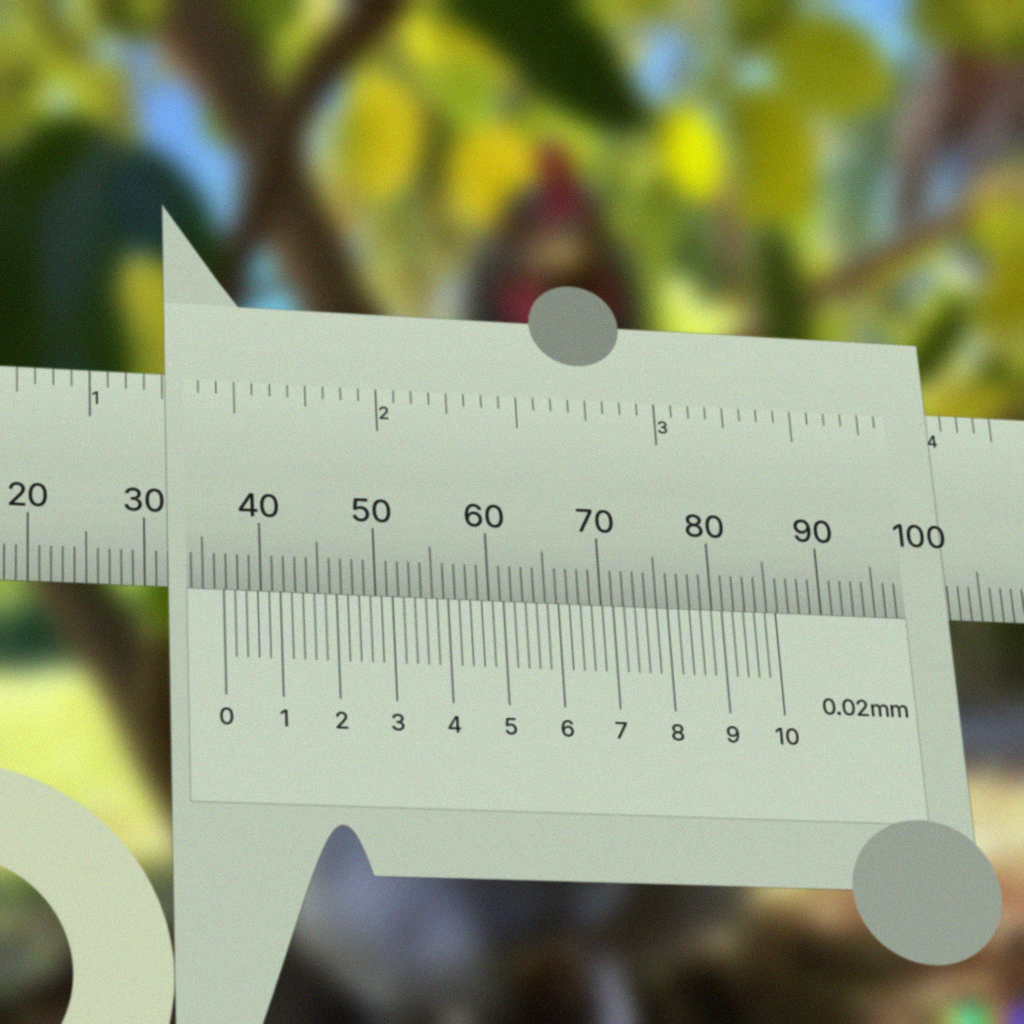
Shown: 36.8 mm
